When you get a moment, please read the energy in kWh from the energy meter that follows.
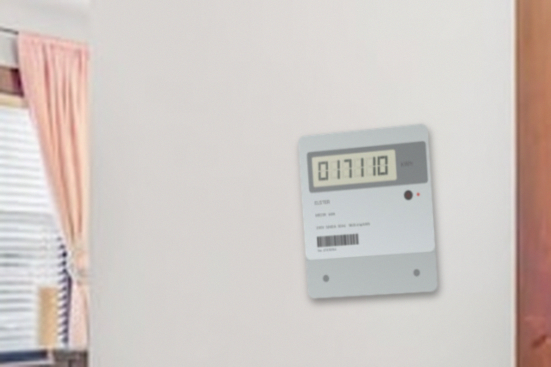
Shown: 17110 kWh
